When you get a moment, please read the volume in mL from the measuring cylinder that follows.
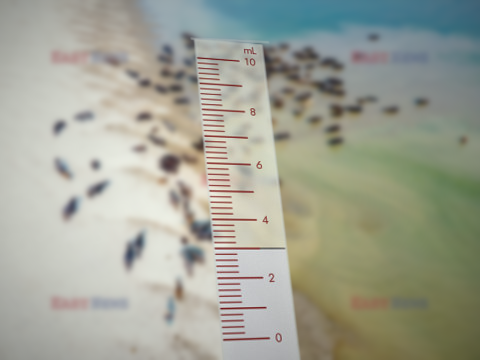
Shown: 3 mL
